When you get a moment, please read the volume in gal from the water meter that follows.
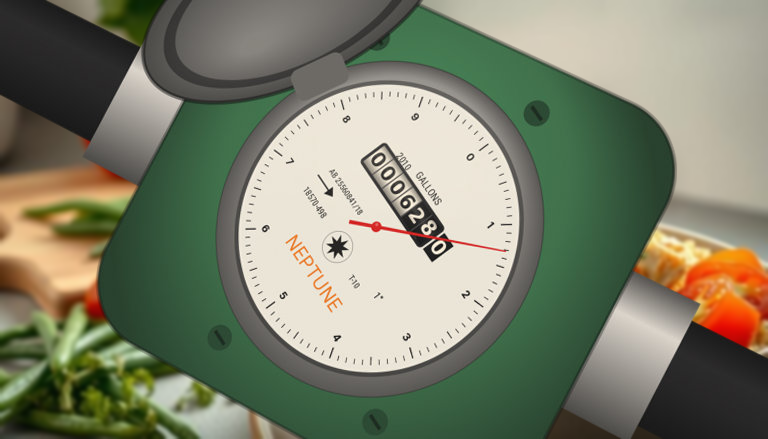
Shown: 6281.3 gal
